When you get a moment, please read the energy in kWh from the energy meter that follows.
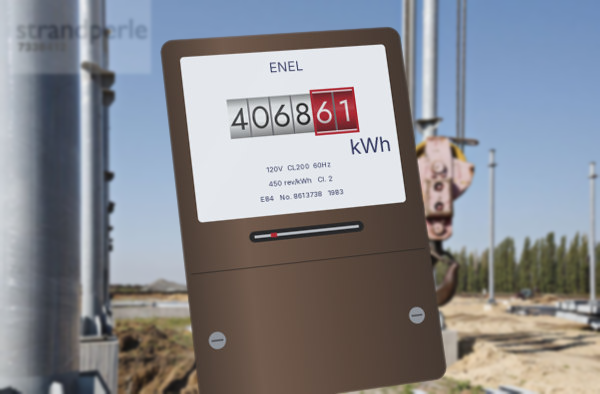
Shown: 4068.61 kWh
